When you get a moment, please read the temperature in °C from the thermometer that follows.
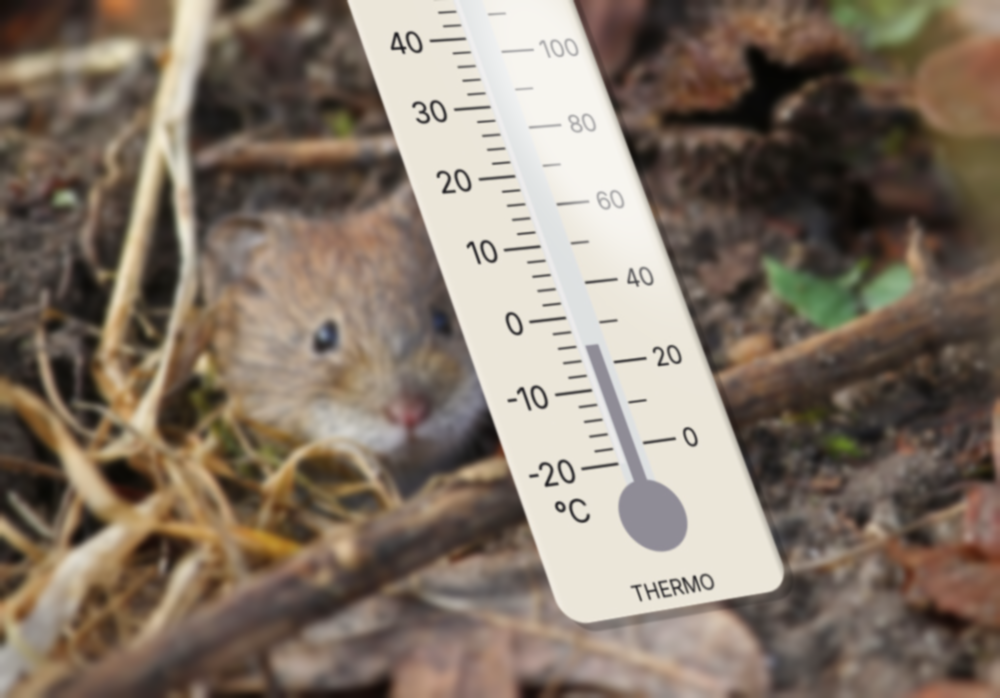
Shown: -4 °C
